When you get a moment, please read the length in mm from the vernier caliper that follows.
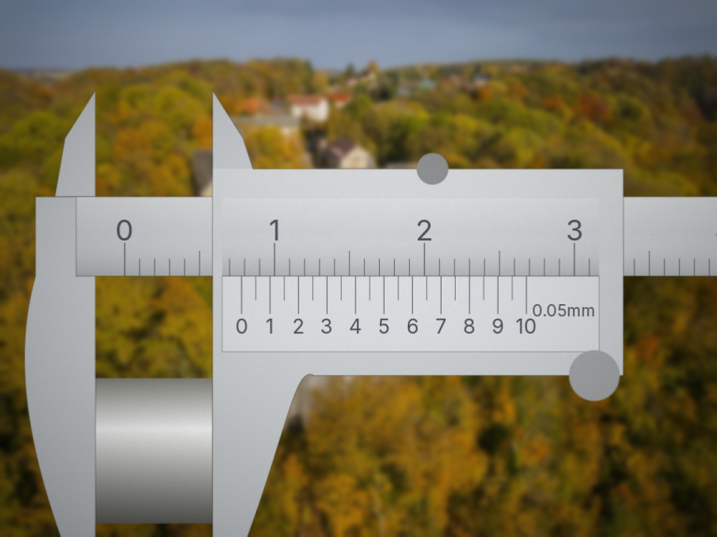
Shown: 7.8 mm
